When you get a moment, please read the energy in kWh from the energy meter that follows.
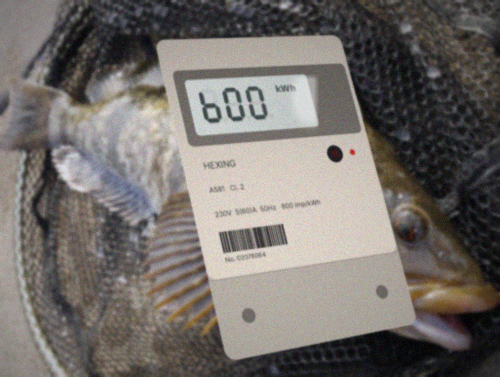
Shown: 600 kWh
